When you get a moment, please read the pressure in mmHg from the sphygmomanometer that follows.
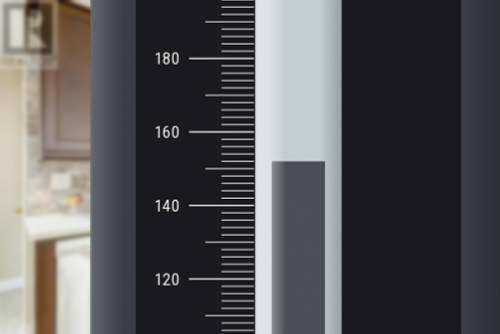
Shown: 152 mmHg
